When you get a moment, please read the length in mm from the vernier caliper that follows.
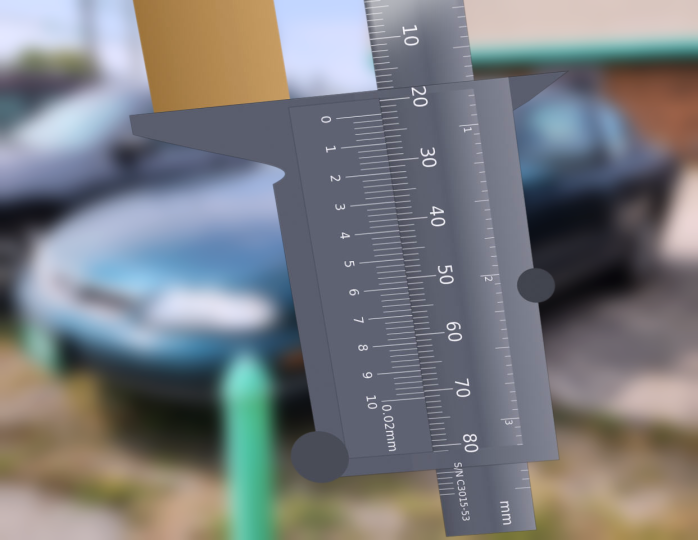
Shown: 22.2 mm
